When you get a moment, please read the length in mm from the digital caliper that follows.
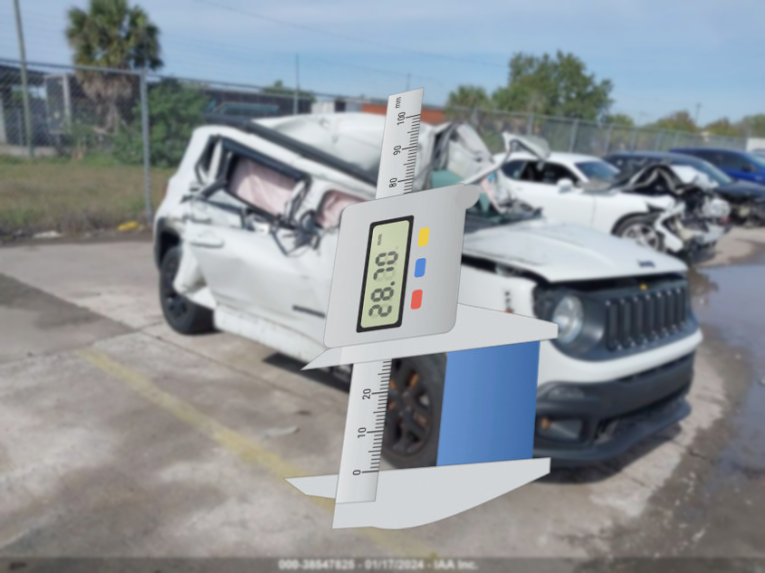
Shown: 28.70 mm
